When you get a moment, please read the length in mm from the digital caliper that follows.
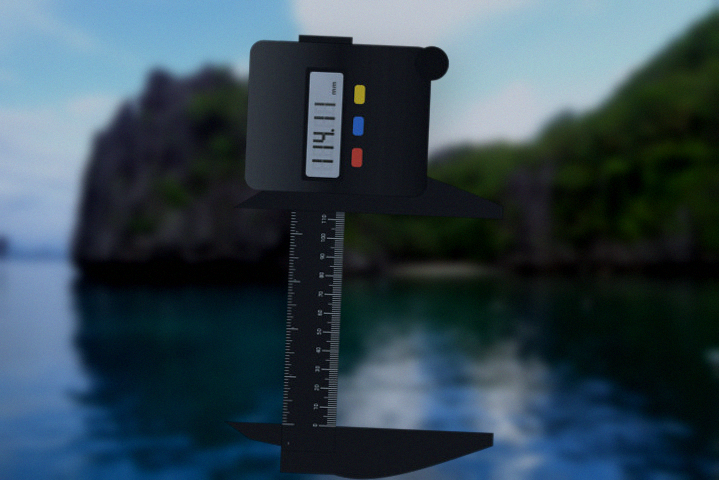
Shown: 114.11 mm
